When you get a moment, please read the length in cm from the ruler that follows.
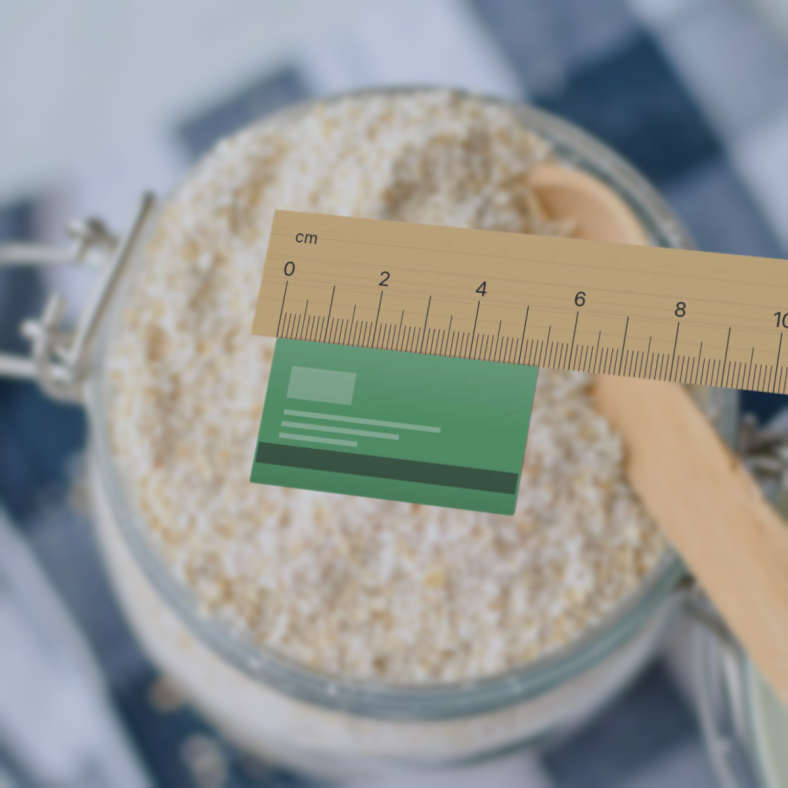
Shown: 5.4 cm
